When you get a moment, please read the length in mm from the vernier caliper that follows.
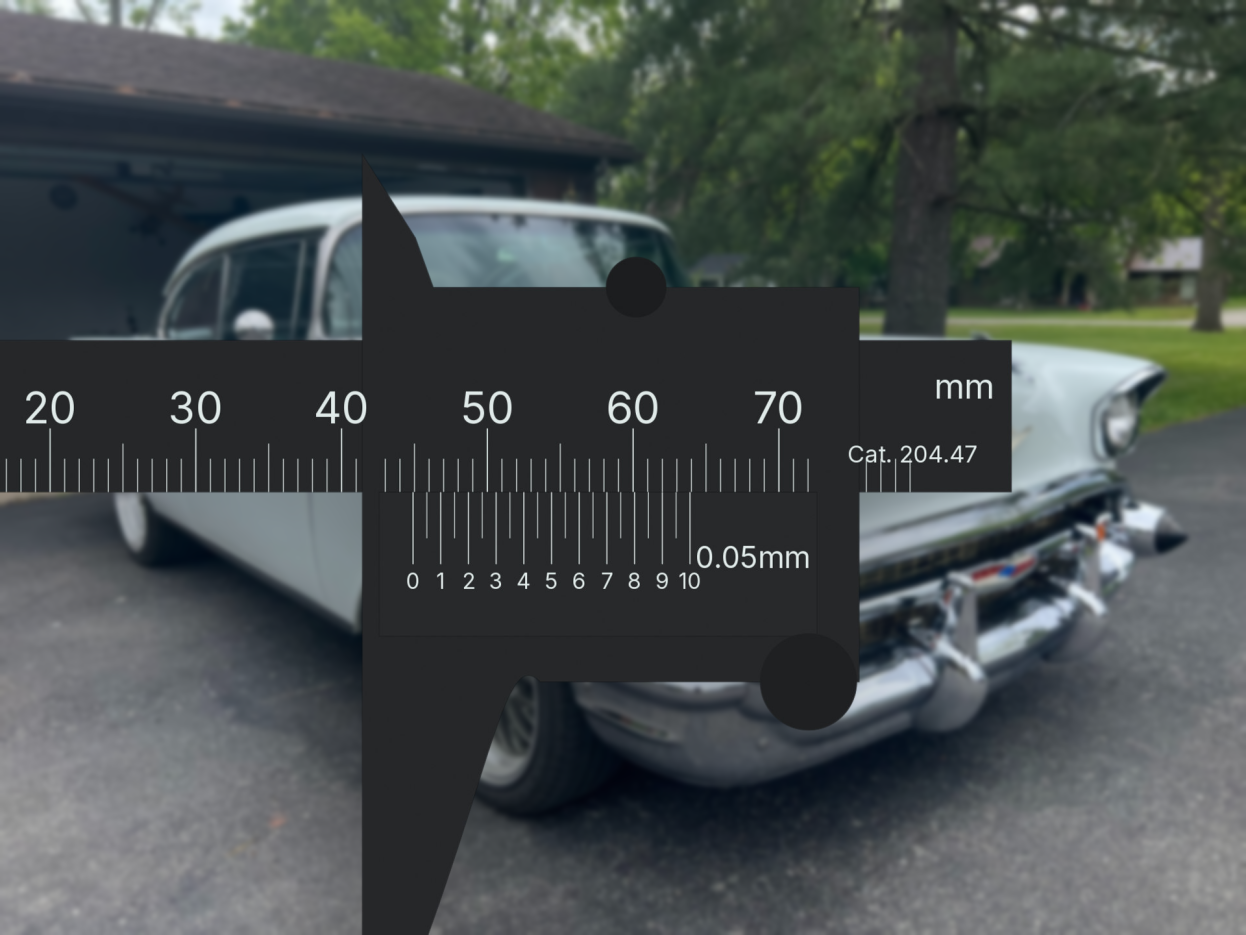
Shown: 44.9 mm
